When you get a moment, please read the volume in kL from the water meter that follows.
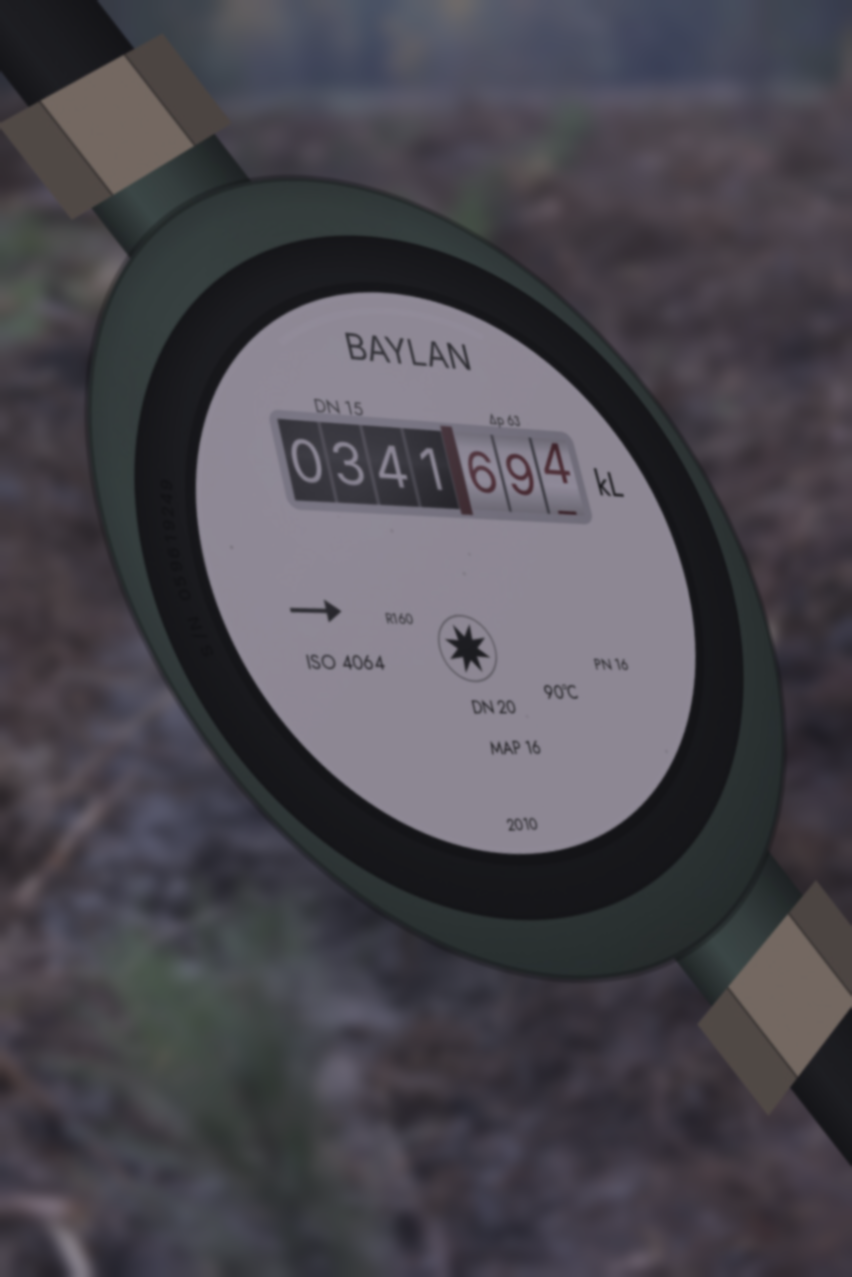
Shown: 341.694 kL
